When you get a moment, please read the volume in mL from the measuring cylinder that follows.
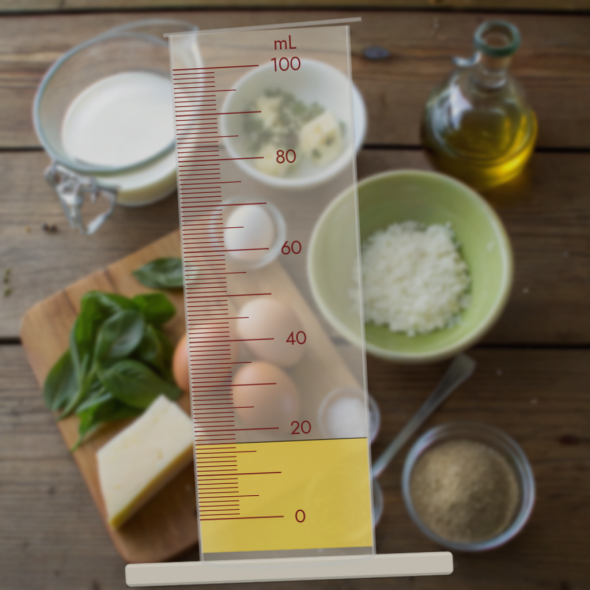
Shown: 17 mL
